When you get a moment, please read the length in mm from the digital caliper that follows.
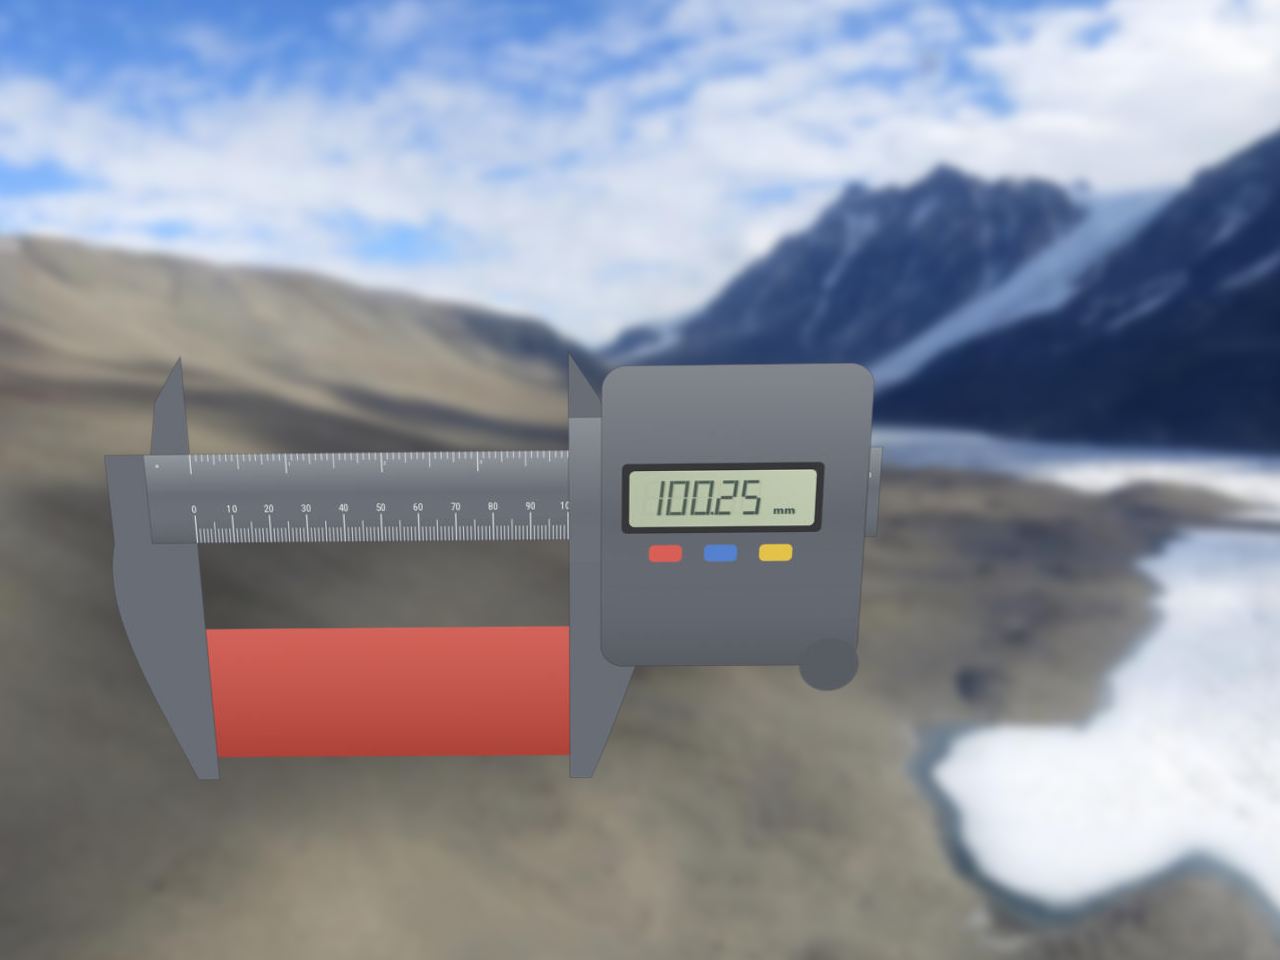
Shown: 100.25 mm
